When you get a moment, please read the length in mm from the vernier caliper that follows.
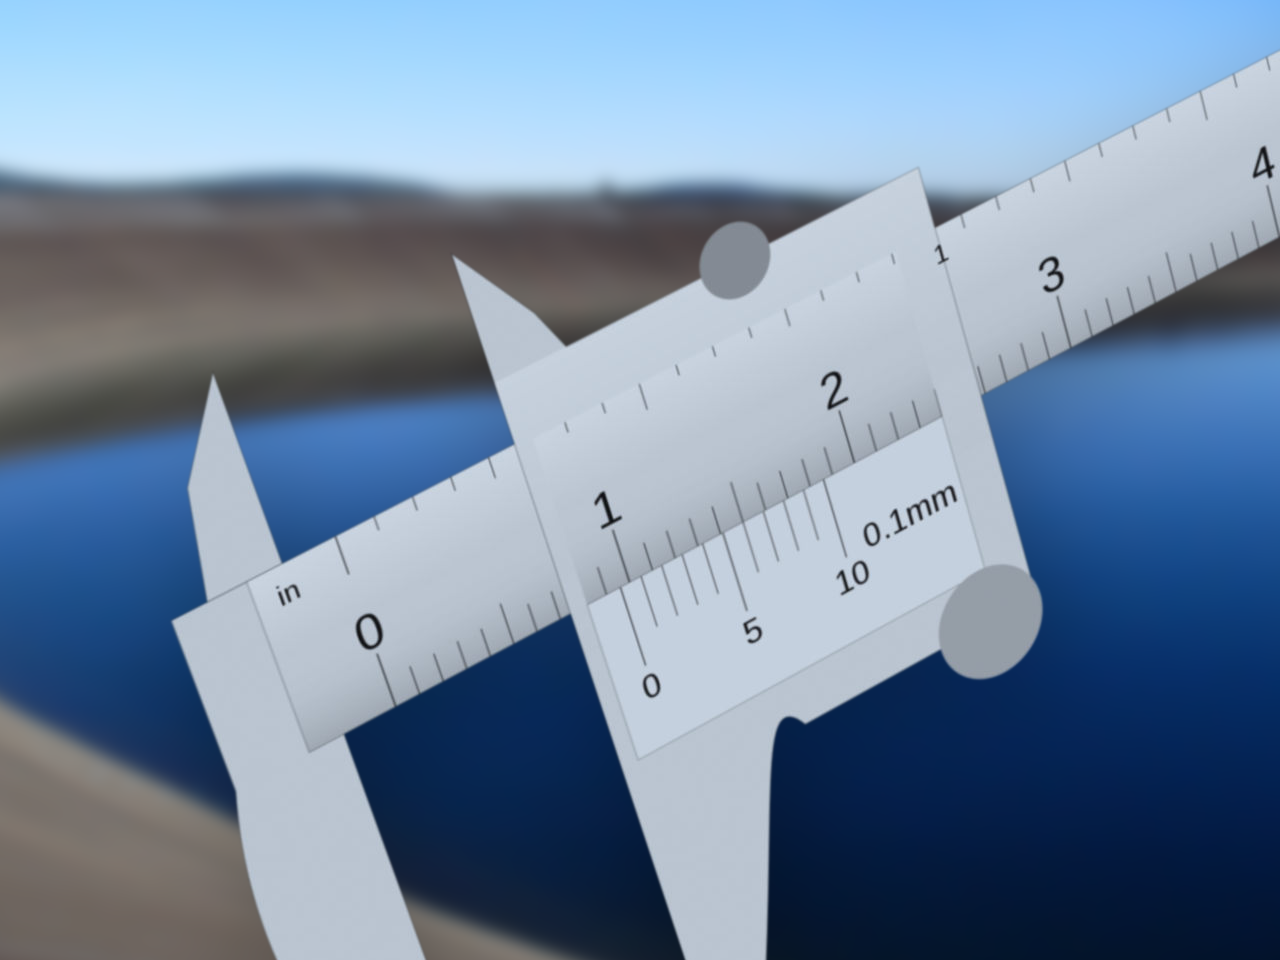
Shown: 9.6 mm
